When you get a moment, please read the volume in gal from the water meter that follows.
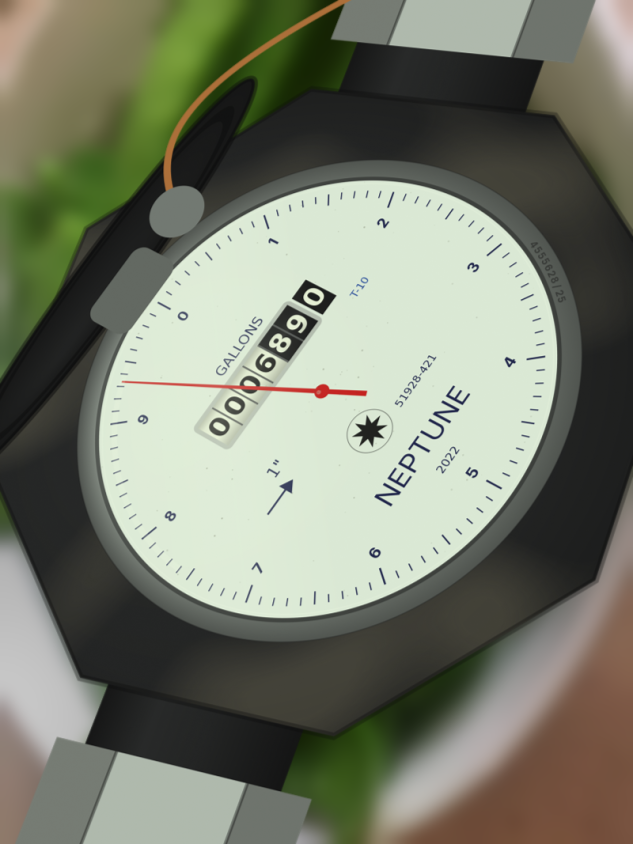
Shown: 6889.3 gal
